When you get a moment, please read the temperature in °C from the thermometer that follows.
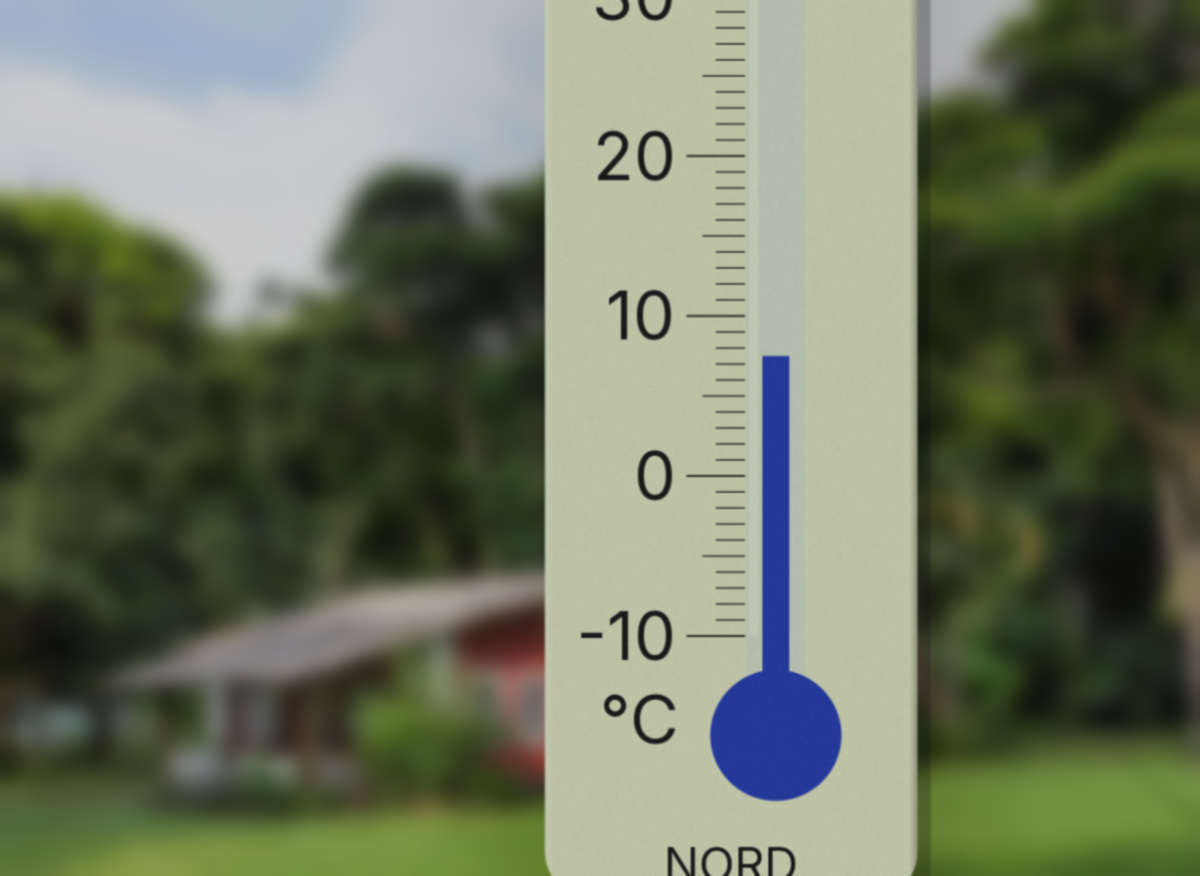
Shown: 7.5 °C
